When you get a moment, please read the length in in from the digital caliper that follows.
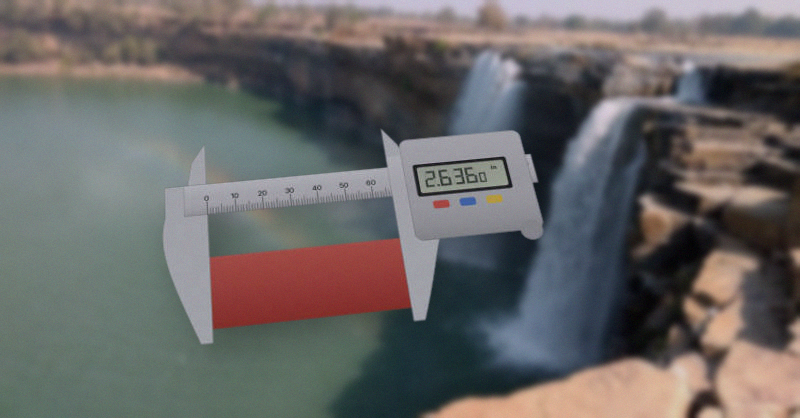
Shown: 2.6360 in
